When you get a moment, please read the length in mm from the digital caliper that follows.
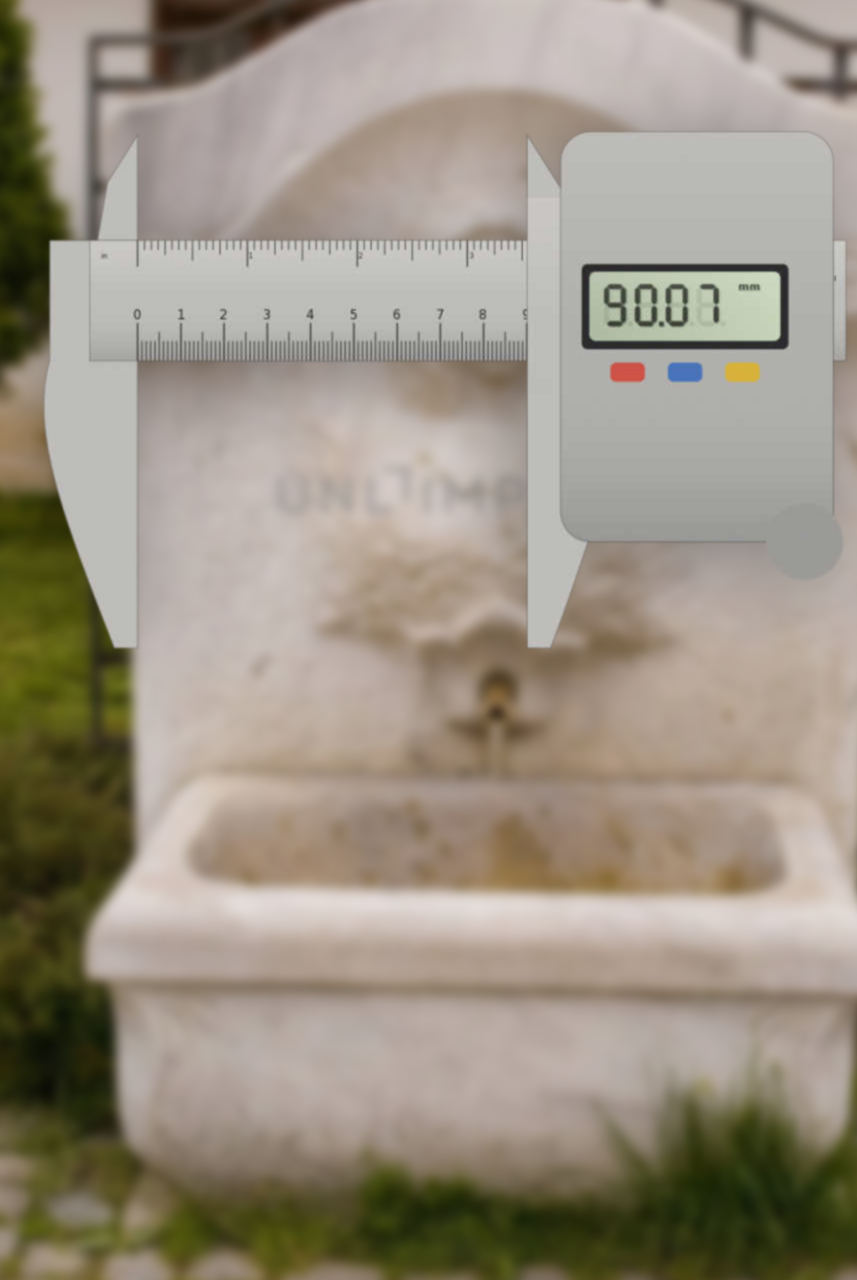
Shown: 90.07 mm
